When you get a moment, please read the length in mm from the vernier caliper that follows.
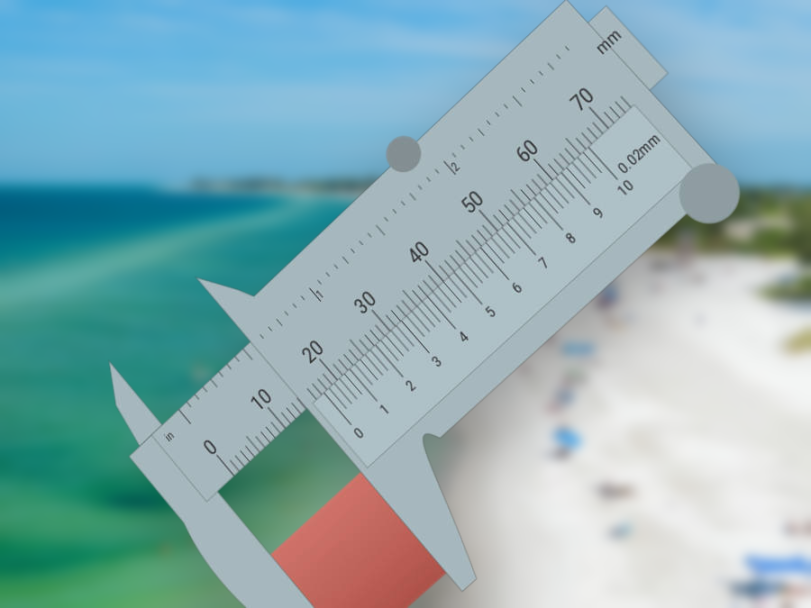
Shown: 17.4 mm
